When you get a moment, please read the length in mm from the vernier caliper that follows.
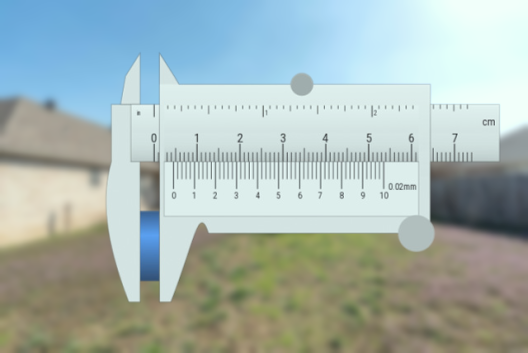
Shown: 4.5 mm
